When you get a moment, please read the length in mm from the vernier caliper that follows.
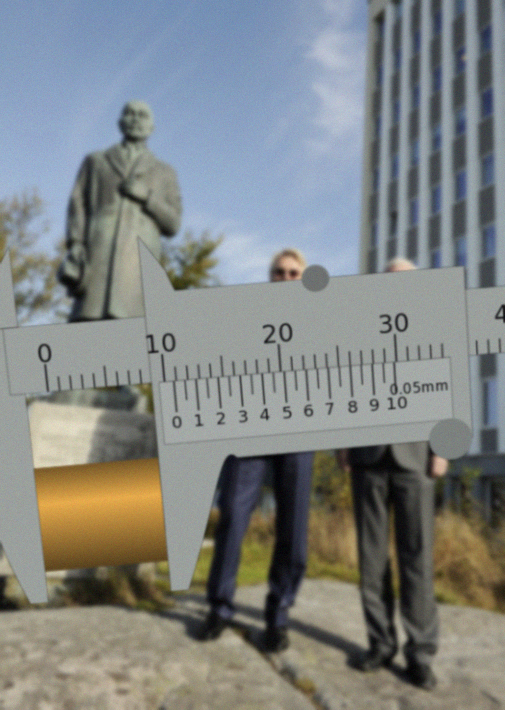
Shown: 10.8 mm
